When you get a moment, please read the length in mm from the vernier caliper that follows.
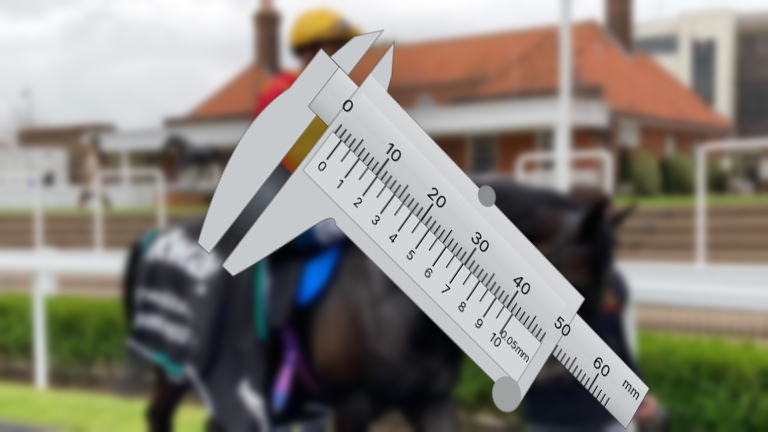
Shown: 2.4 mm
